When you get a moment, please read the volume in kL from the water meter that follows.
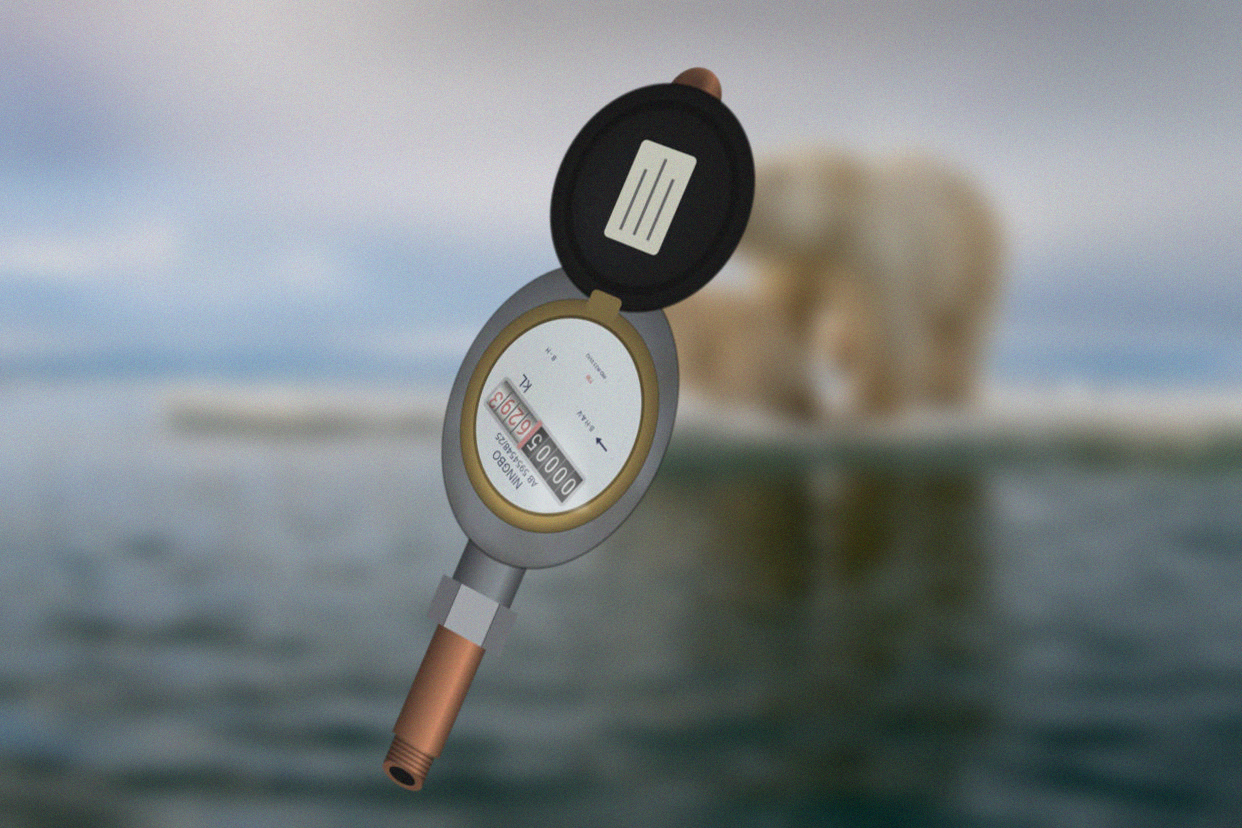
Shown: 5.6293 kL
